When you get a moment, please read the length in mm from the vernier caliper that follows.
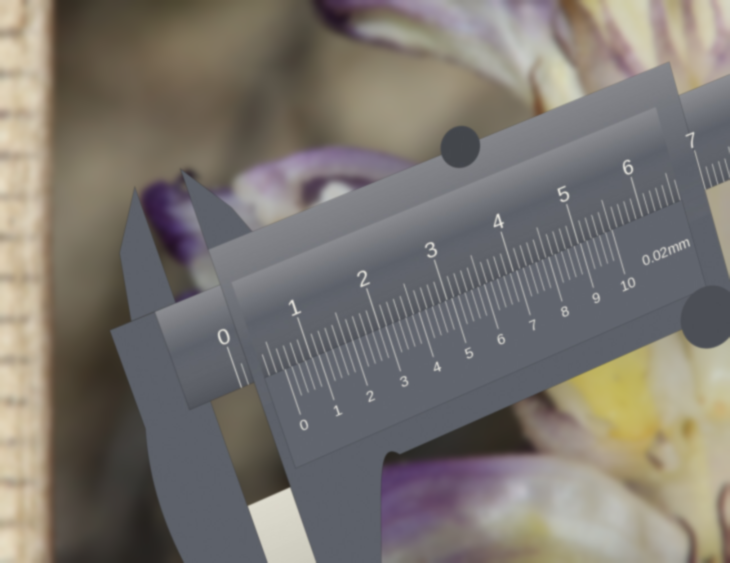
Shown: 6.2 mm
